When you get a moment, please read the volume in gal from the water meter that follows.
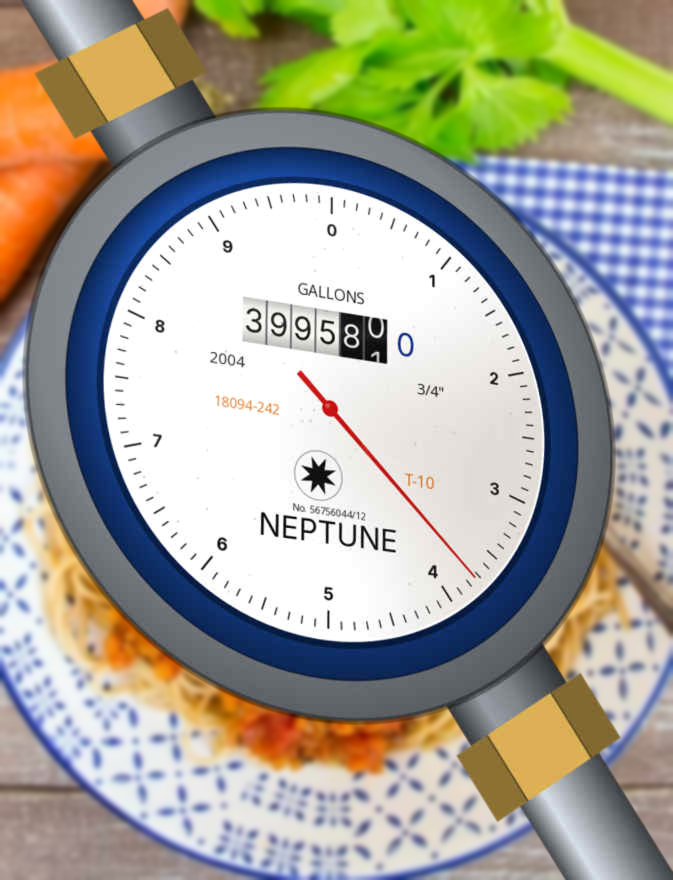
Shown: 3995803.7 gal
